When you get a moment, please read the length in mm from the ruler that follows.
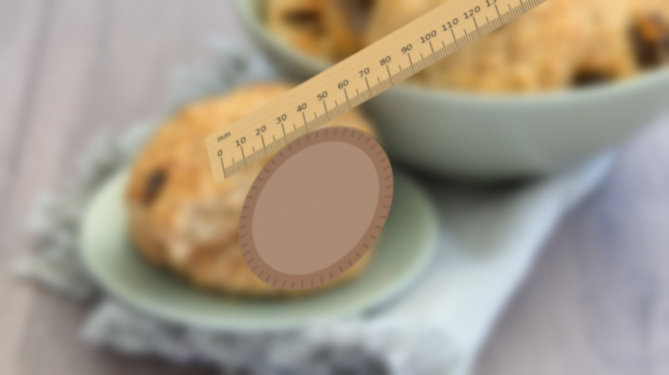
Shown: 70 mm
